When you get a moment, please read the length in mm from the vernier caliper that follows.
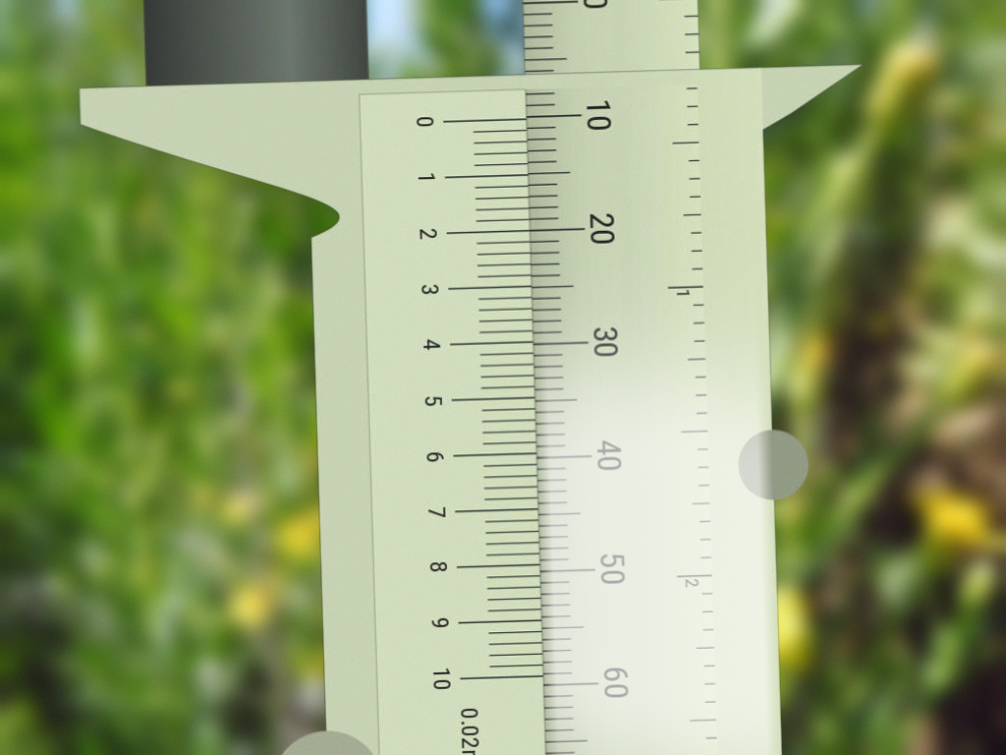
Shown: 10.2 mm
